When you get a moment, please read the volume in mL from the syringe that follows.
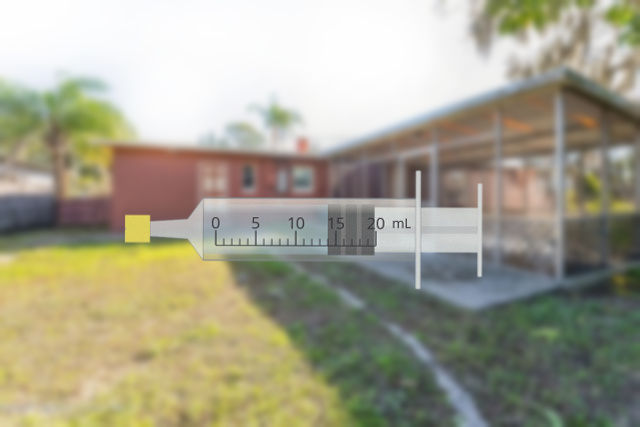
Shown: 14 mL
